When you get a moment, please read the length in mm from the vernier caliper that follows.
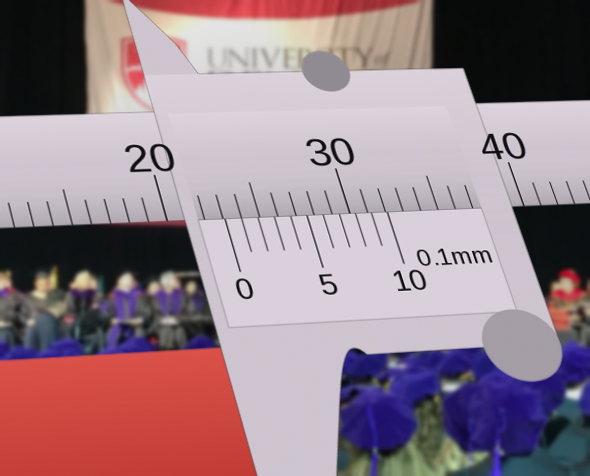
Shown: 23.1 mm
